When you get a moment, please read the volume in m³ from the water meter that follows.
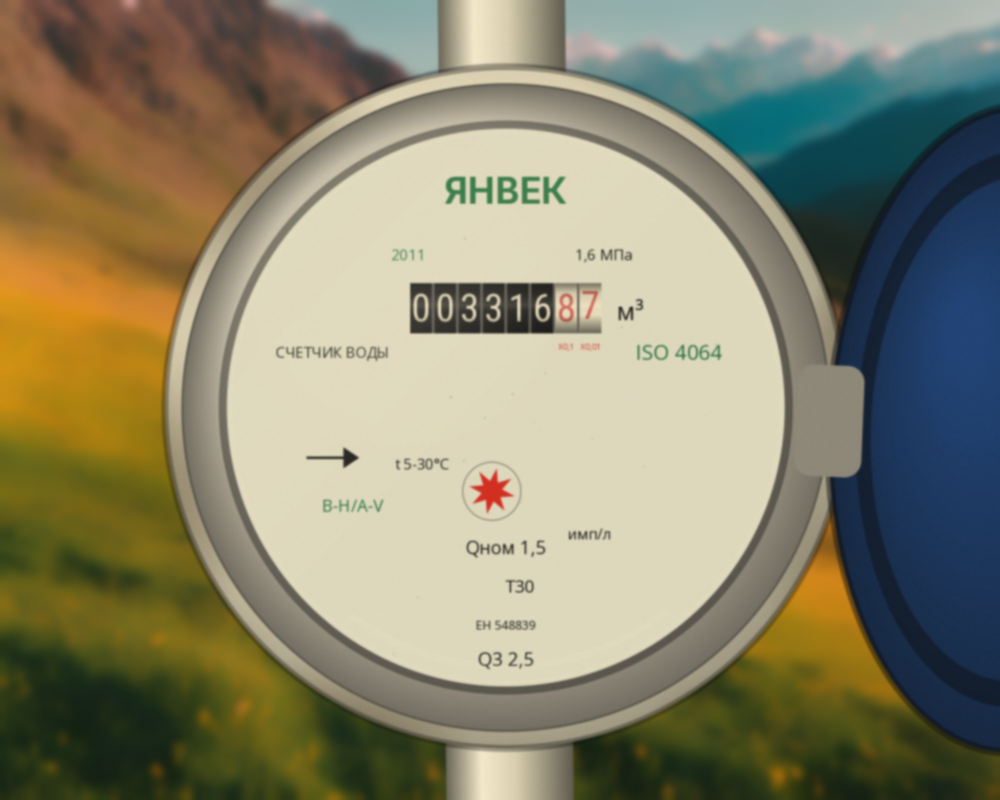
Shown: 3316.87 m³
